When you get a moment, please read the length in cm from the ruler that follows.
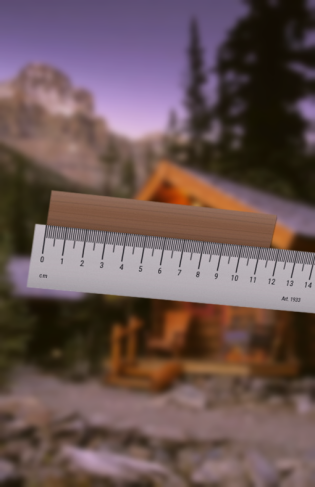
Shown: 11.5 cm
